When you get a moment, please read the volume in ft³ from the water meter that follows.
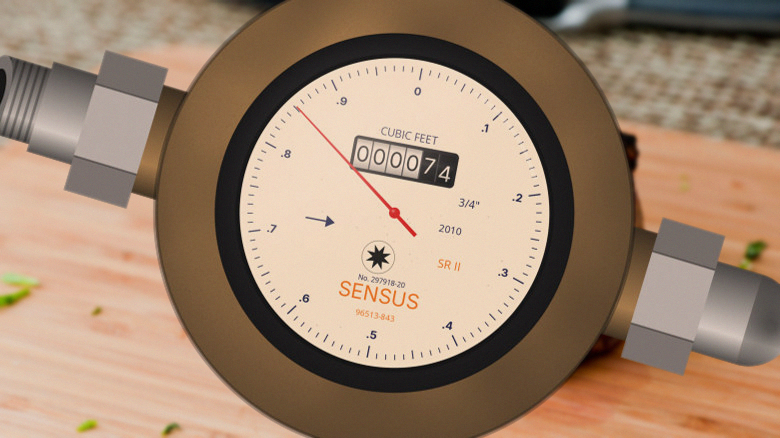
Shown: 73.85 ft³
